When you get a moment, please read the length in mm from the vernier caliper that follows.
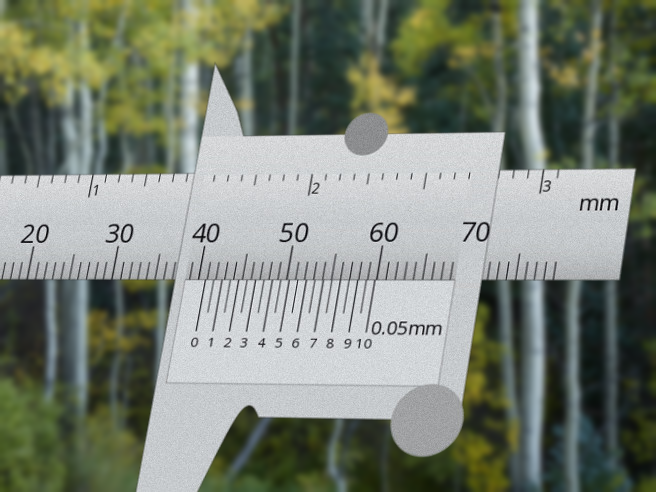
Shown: 40.8 mm
